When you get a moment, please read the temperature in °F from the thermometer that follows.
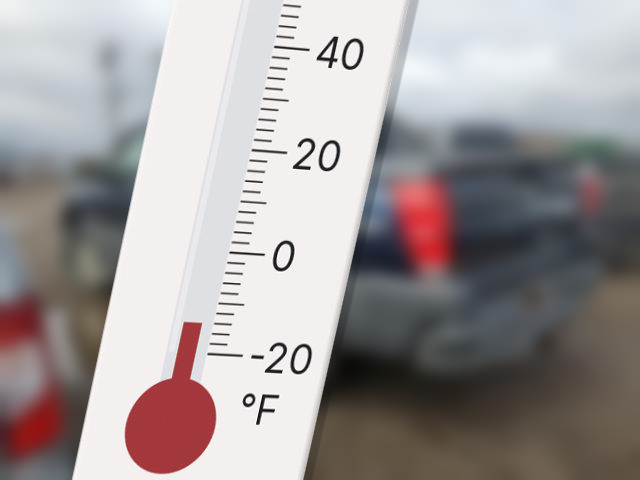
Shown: -14 °F
